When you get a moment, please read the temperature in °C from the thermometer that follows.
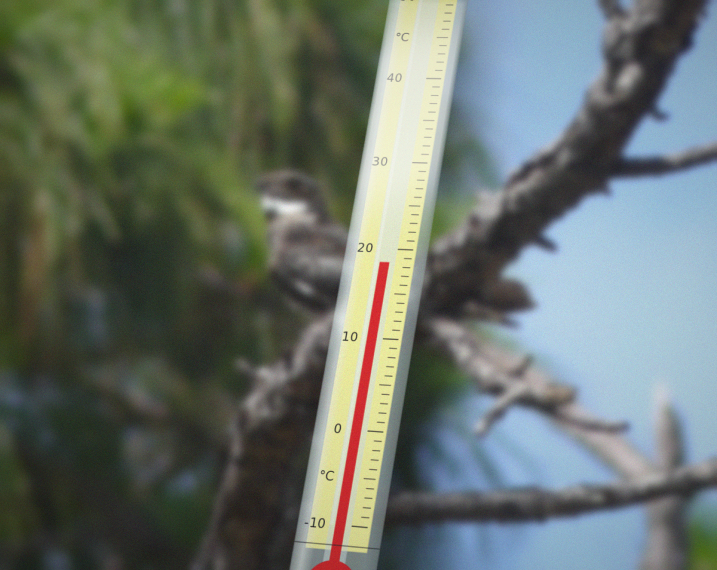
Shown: 18.5 °C
